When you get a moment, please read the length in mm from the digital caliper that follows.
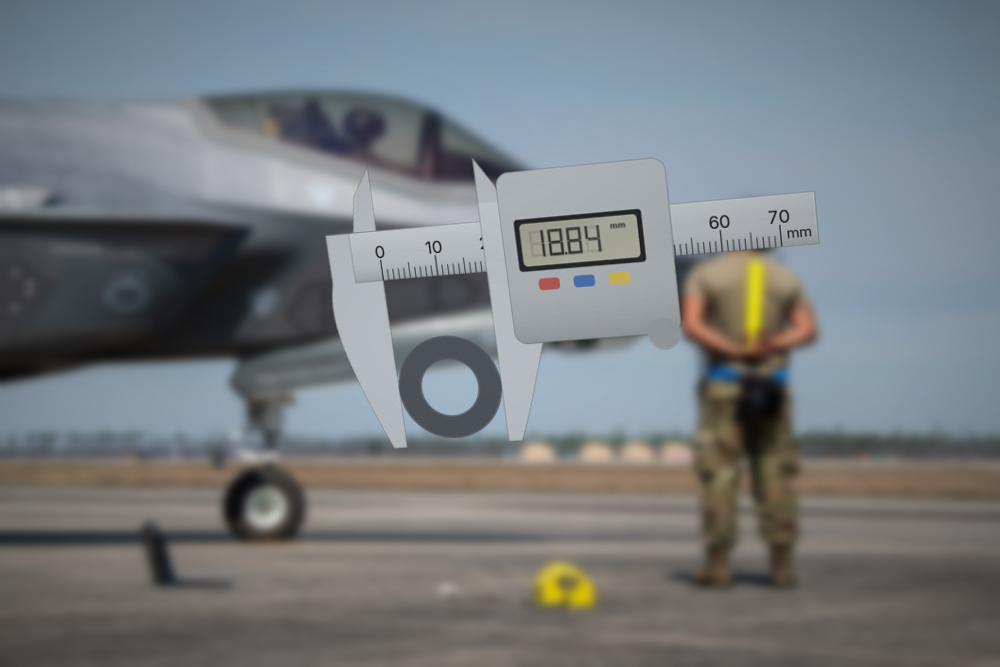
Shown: 18.84 mm
